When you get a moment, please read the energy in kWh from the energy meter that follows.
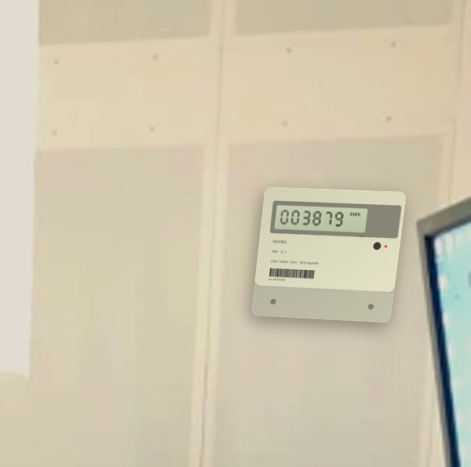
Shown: 3879 kWh
